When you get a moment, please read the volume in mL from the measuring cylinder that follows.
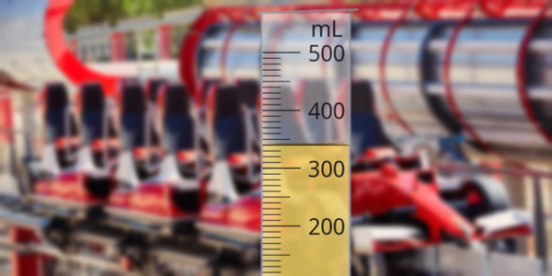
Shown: 340 mL
